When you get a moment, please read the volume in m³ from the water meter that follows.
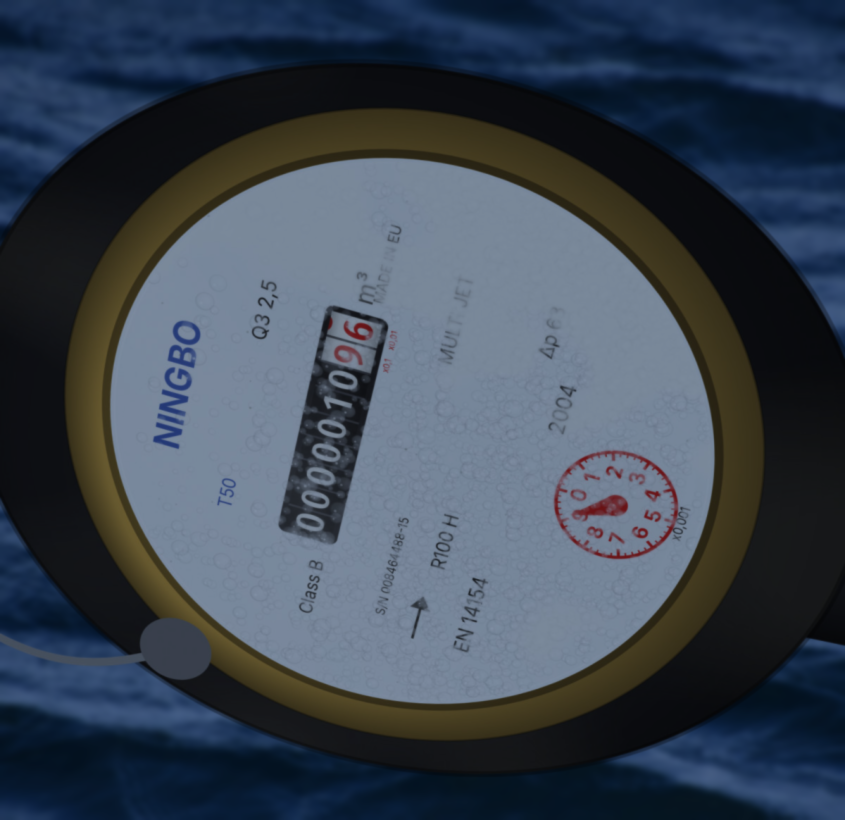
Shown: 10.959 m³
